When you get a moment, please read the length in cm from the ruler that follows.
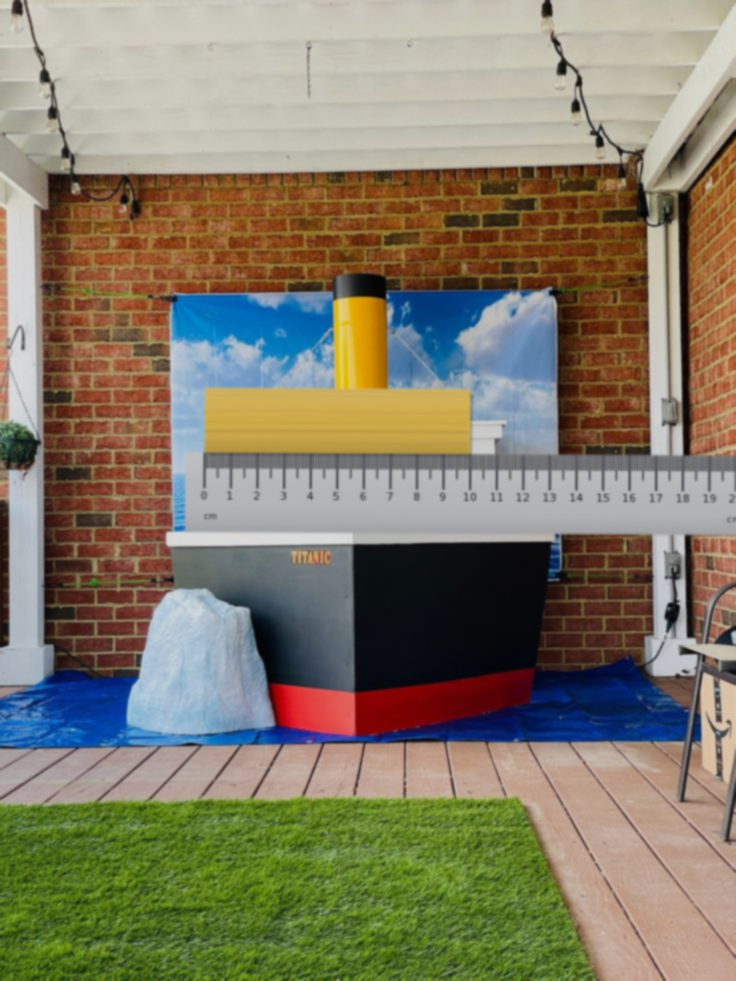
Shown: 10 cm
